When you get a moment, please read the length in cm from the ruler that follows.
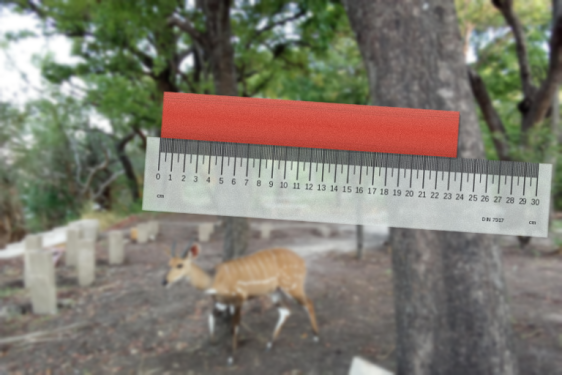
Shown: 23.5 cm
